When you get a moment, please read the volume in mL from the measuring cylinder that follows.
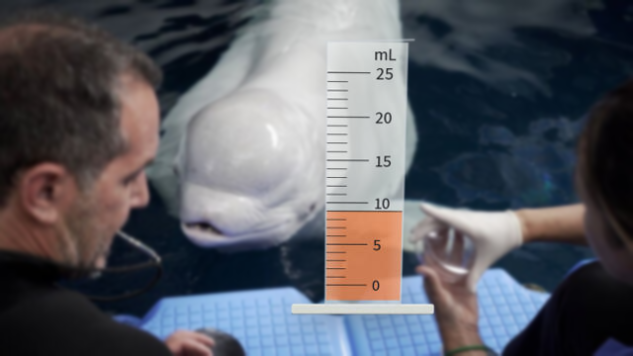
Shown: 9 mL
